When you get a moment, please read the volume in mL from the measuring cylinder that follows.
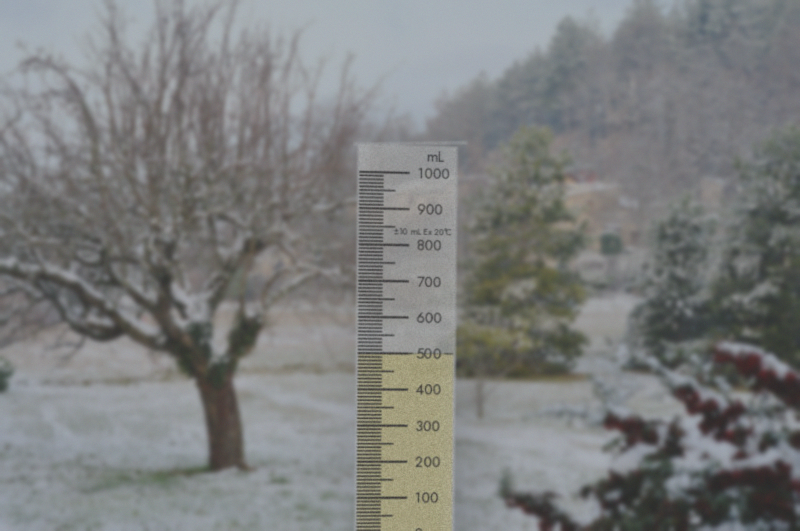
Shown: 500 mL
